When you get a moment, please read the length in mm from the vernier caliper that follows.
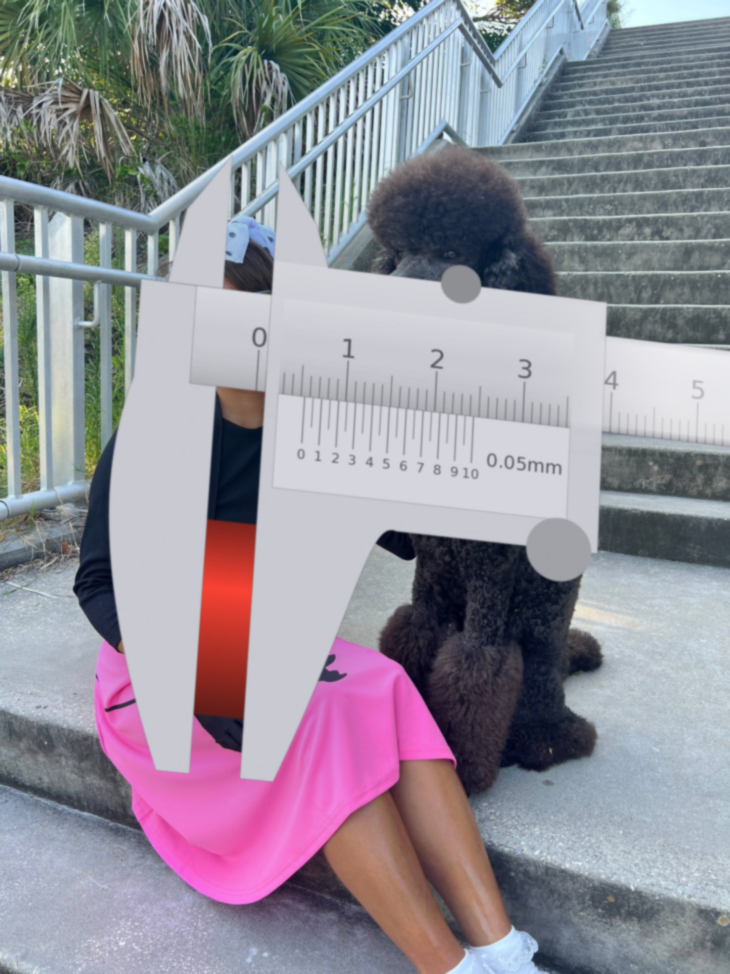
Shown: 5.4 mm
